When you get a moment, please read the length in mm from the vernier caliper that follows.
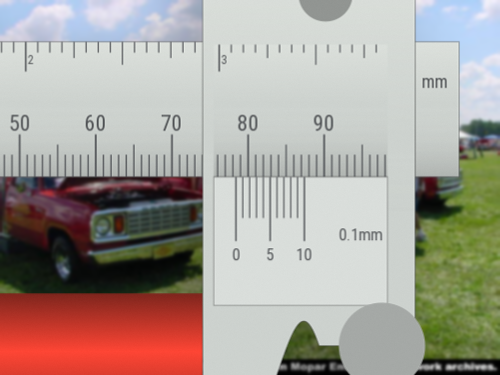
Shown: 78.4 mm
